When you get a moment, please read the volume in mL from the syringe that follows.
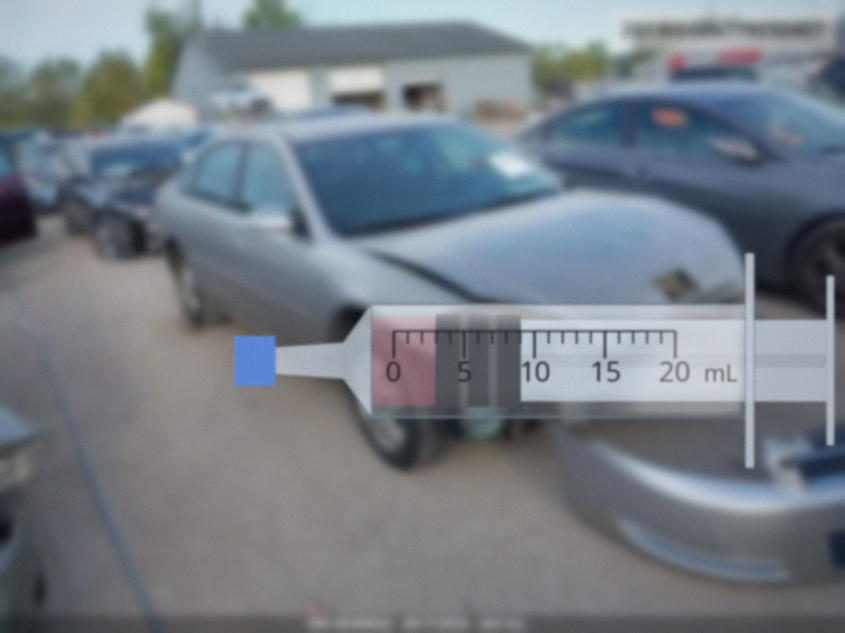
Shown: 3 mL
